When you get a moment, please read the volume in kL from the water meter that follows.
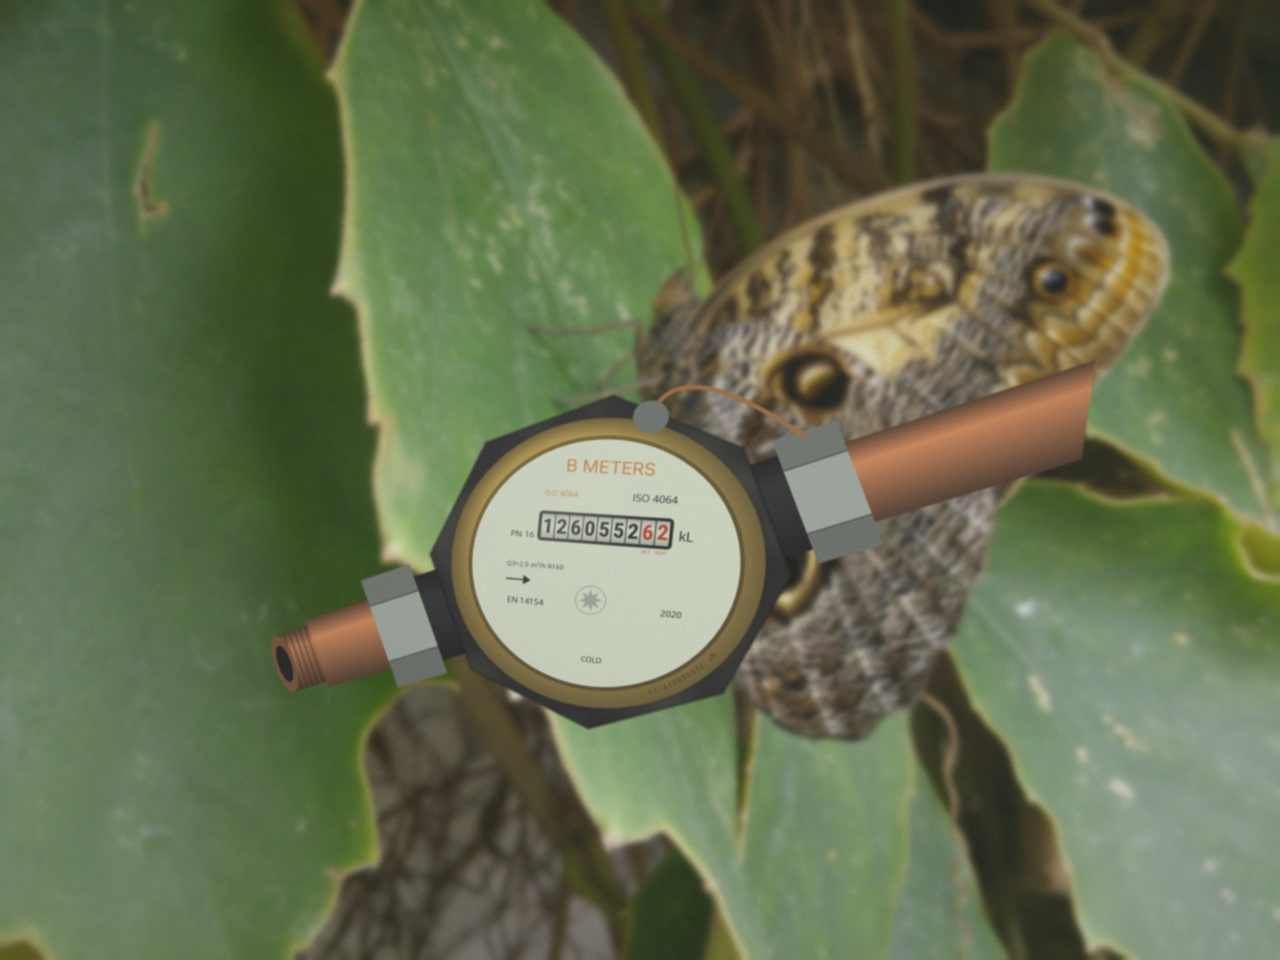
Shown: 1260552.62 kL
